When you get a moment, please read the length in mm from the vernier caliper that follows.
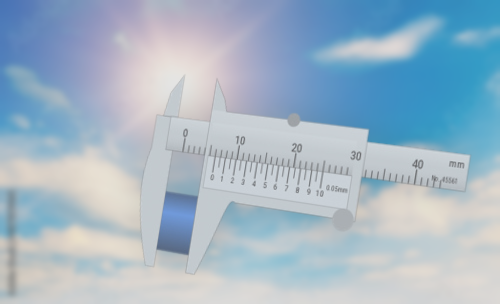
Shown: 6.0 mm
